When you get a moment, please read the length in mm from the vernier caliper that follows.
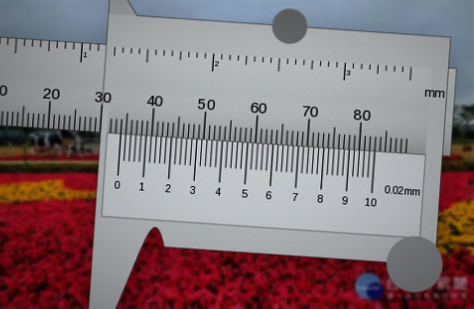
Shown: 34.0 mm
